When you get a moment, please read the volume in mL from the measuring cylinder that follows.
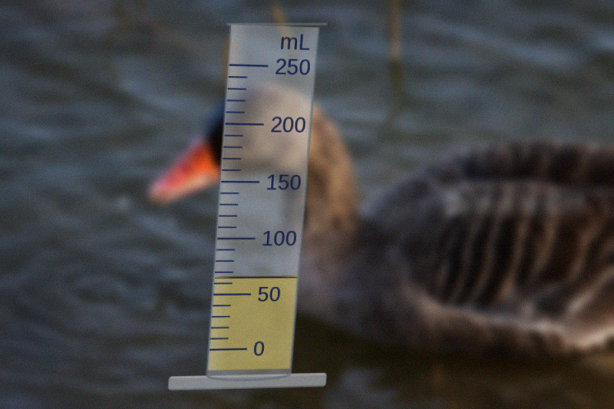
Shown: 65 mL
